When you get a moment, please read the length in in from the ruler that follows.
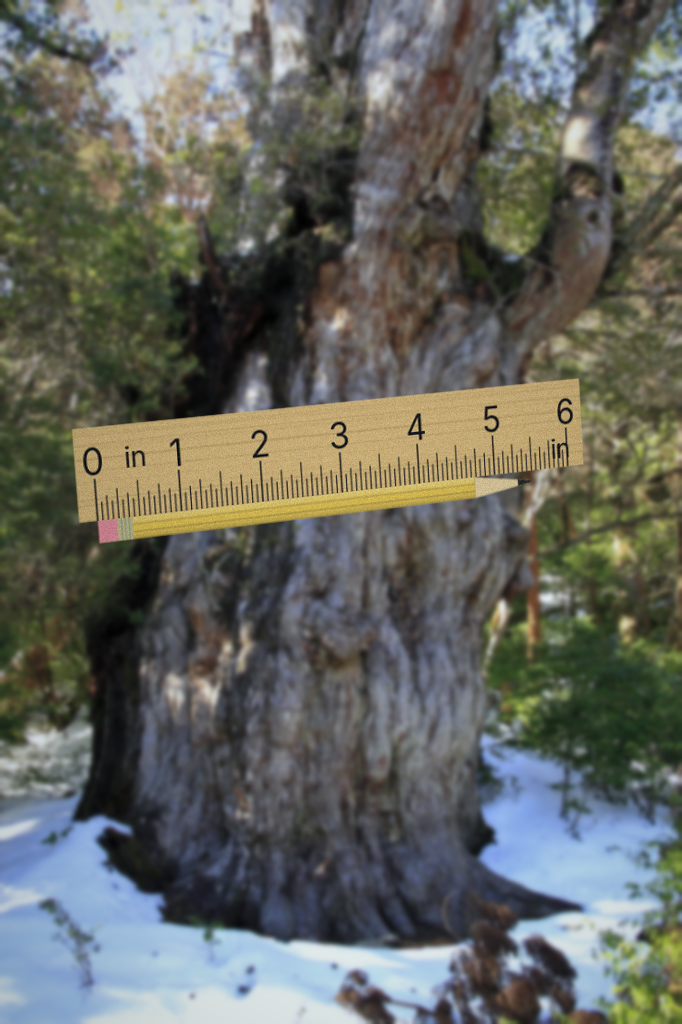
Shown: 5.5 in
